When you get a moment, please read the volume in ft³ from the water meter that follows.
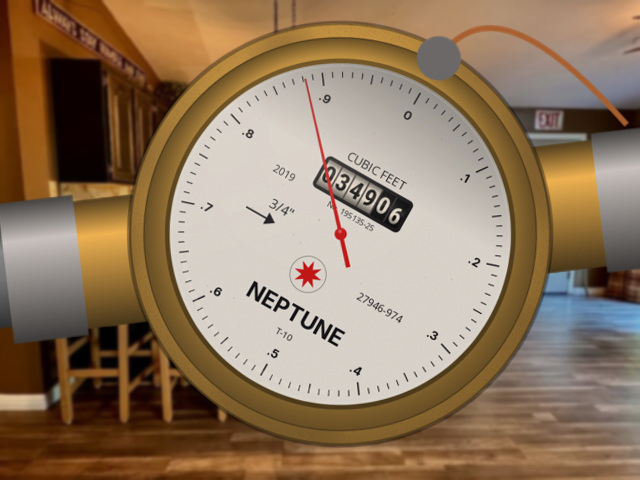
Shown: 34905.88 ft³
